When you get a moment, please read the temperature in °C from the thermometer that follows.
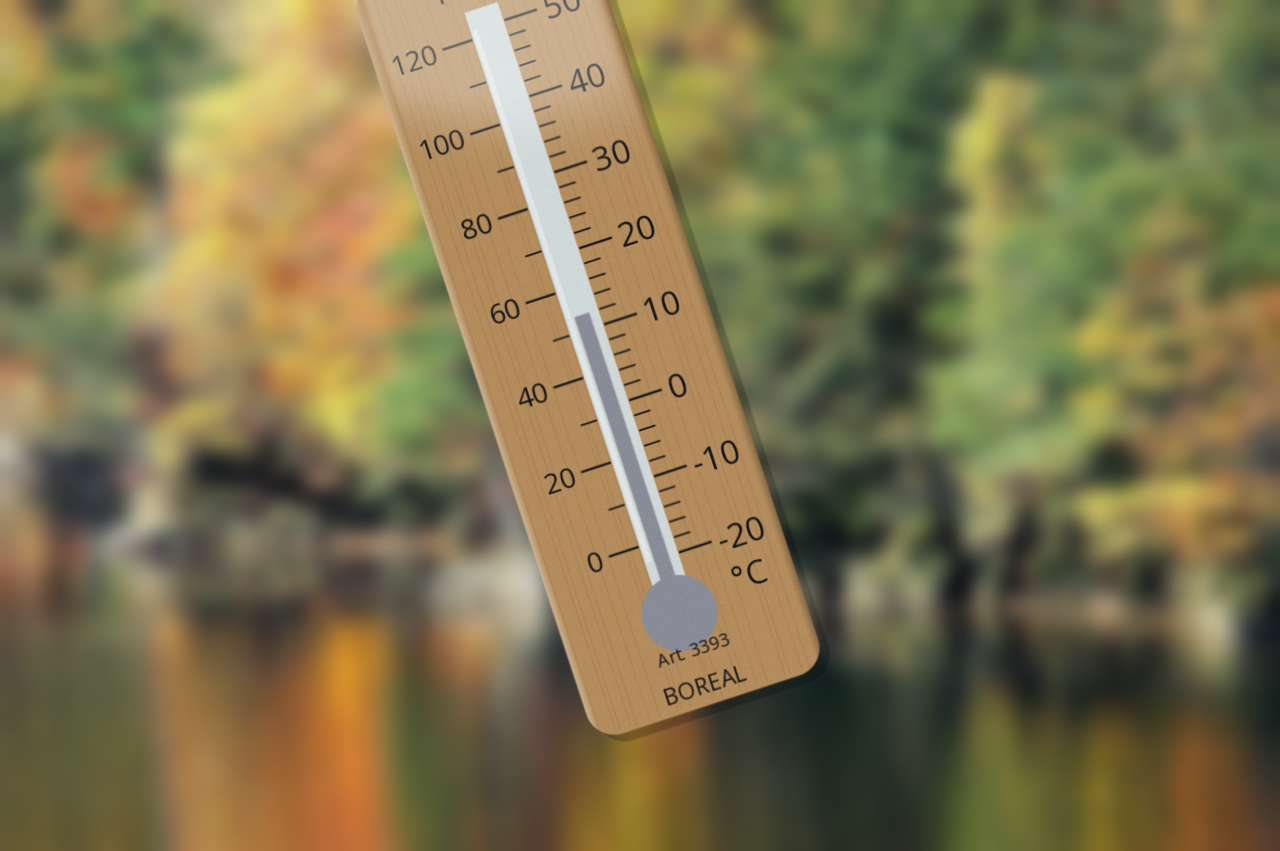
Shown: 12 °C
